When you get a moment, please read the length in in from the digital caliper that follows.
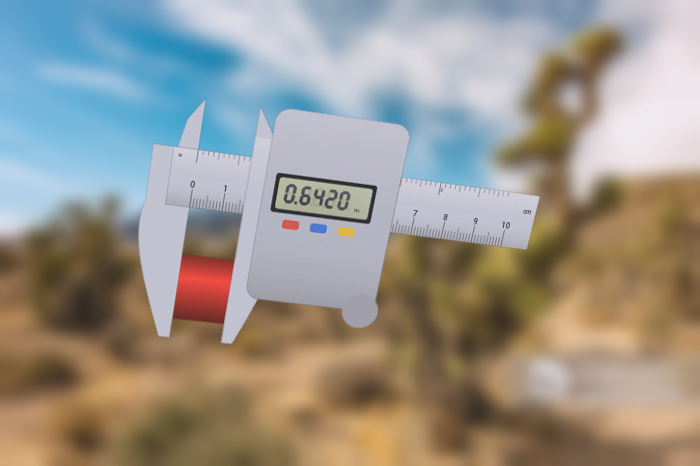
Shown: 0.6420 in
